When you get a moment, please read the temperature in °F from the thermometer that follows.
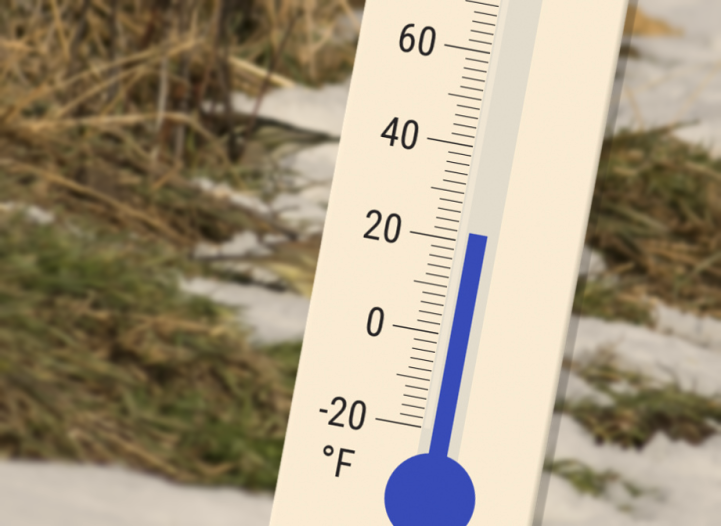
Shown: 22 °F
